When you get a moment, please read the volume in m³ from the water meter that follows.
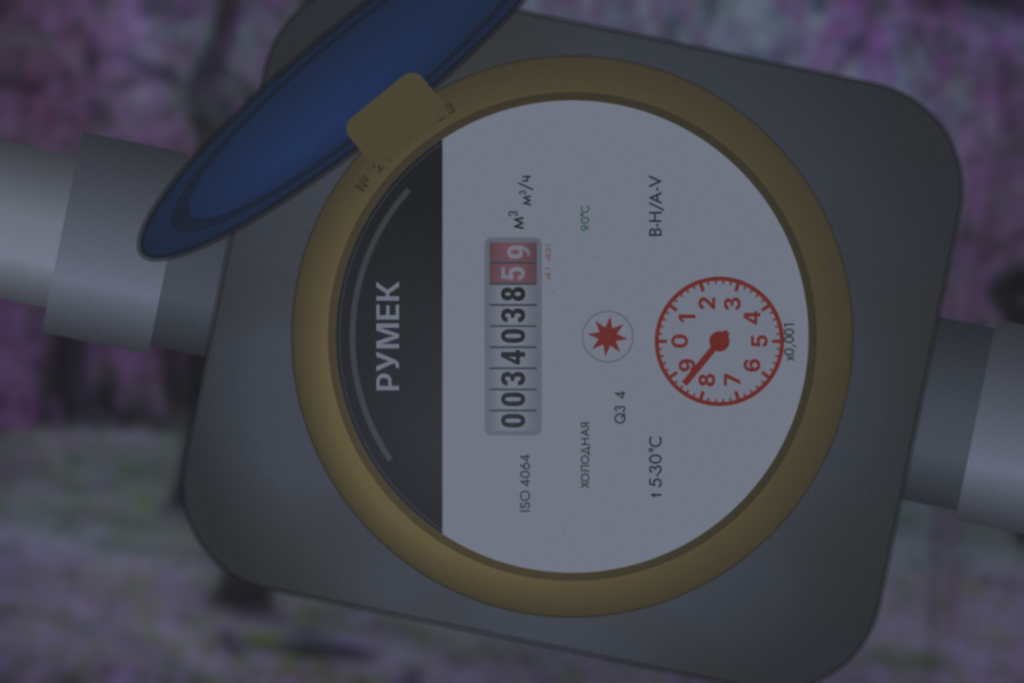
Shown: 34038.588 m³
